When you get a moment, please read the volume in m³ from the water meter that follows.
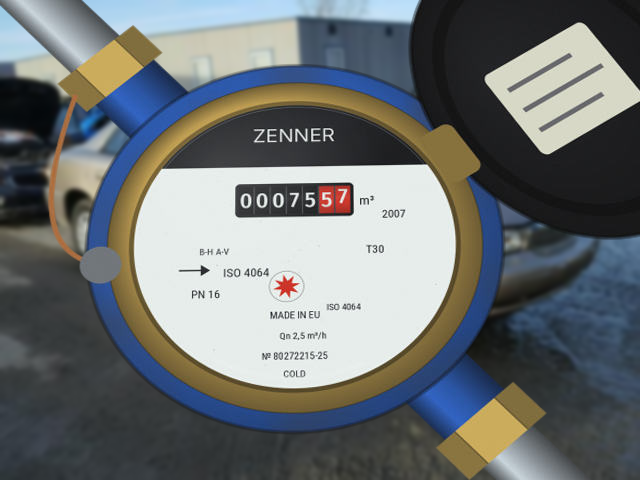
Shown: 75.57 m³
